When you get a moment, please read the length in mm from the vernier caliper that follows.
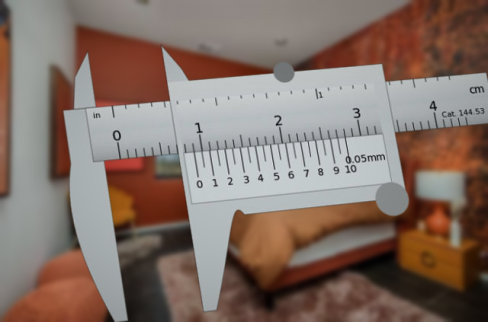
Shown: 9.0 mm
